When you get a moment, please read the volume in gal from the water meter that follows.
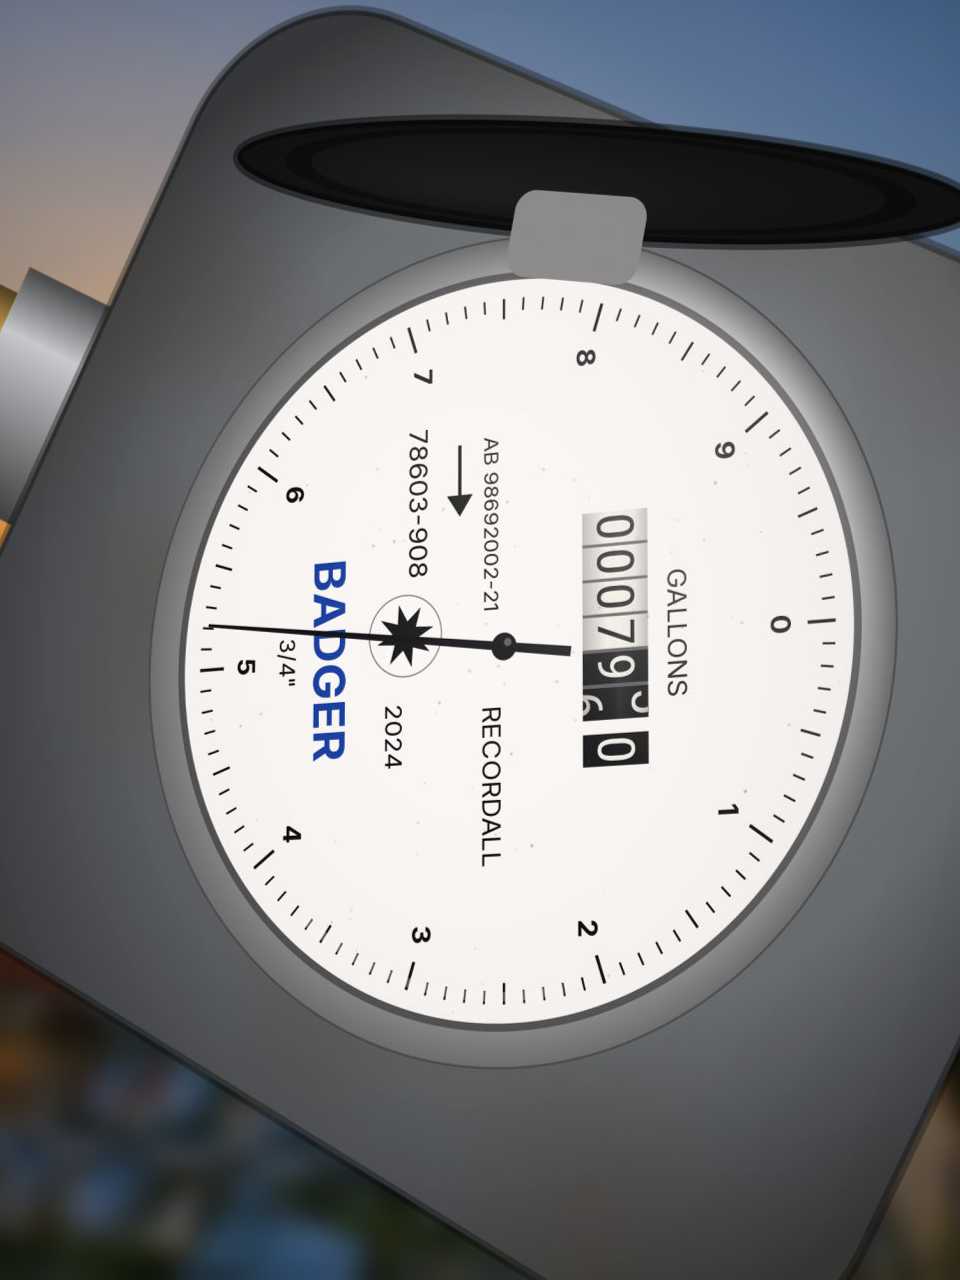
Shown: 7955.2 gal
